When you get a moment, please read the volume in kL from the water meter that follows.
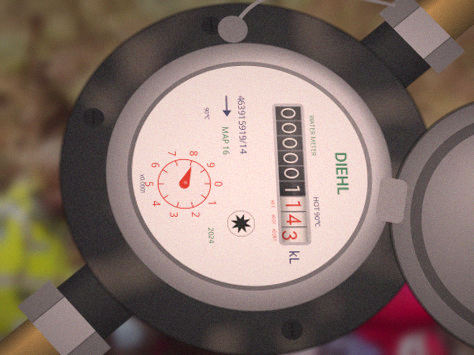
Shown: 1.1428 kL
